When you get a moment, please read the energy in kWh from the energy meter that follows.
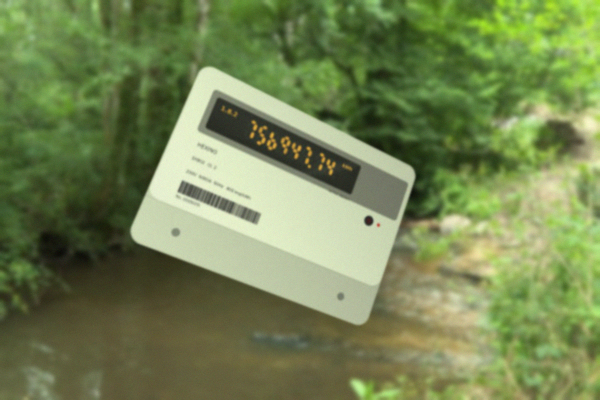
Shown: 756947.74 kWh
